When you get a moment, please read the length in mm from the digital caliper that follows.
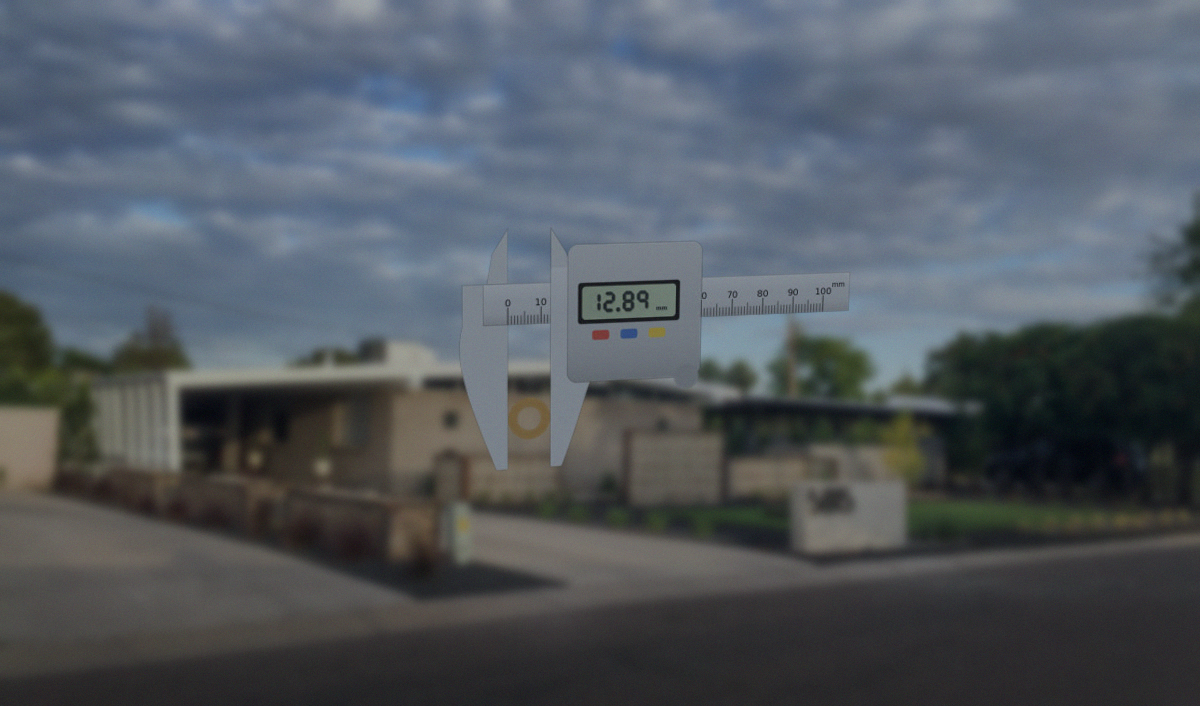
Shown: 12.89 mm
